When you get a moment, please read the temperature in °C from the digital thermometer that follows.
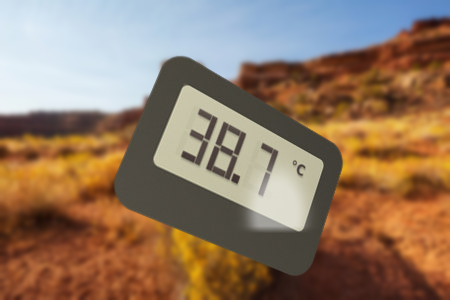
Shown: 38.7 °C
